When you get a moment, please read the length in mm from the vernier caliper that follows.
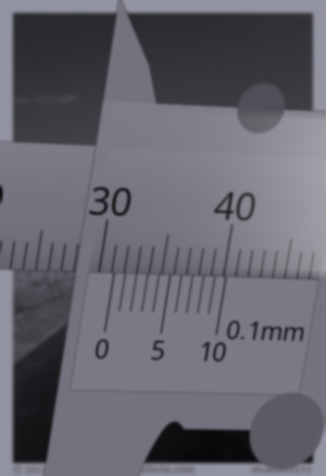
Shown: 31.2 mm
